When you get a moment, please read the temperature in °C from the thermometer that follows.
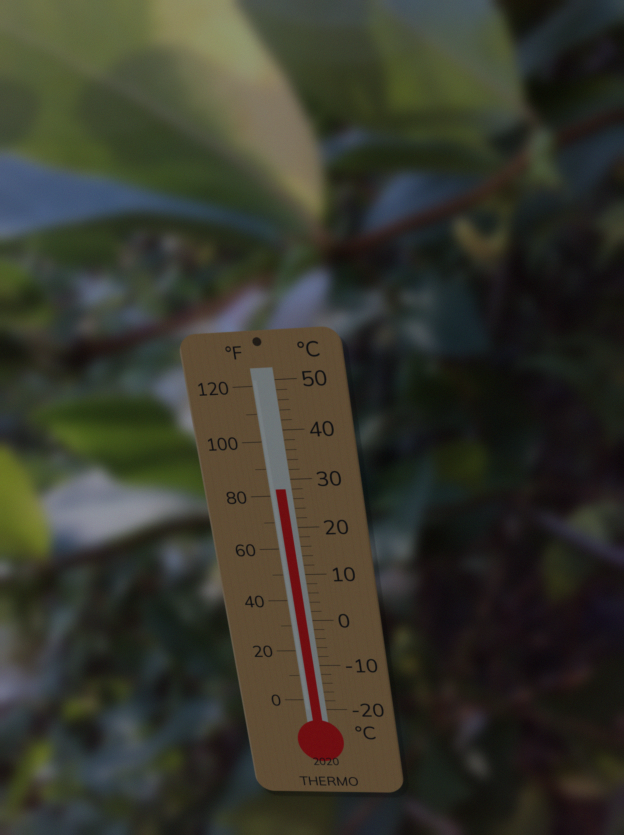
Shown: 28 °C
